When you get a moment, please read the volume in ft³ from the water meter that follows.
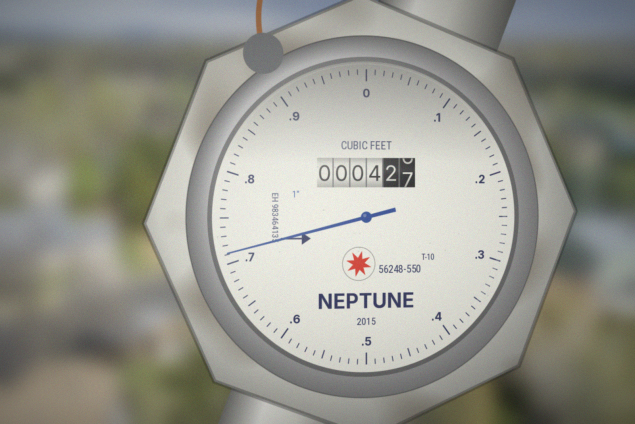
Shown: 426.71 ft³
